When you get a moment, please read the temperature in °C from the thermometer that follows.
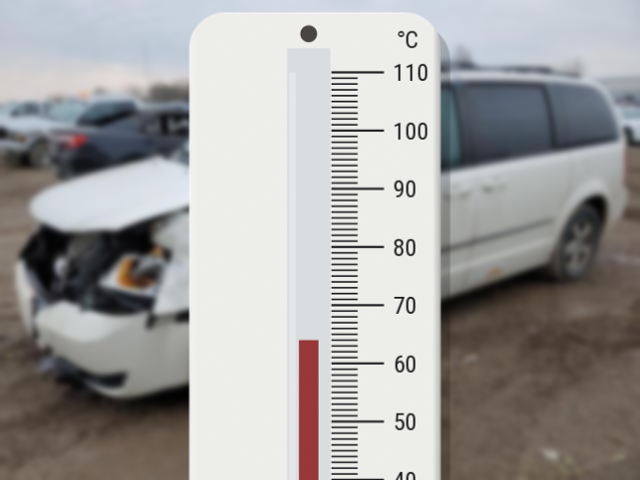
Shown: 64 °C
